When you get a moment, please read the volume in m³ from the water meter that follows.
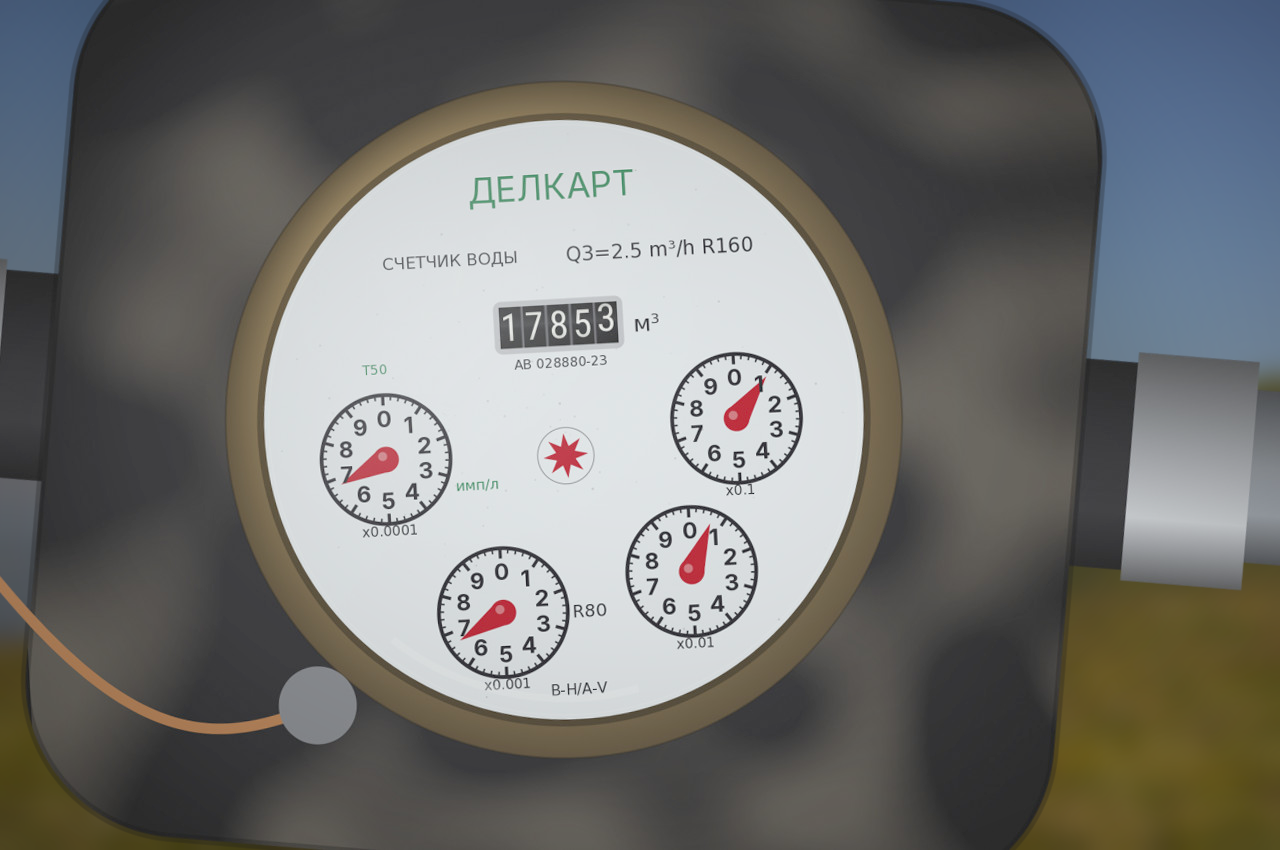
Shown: 17853.1066 m³
